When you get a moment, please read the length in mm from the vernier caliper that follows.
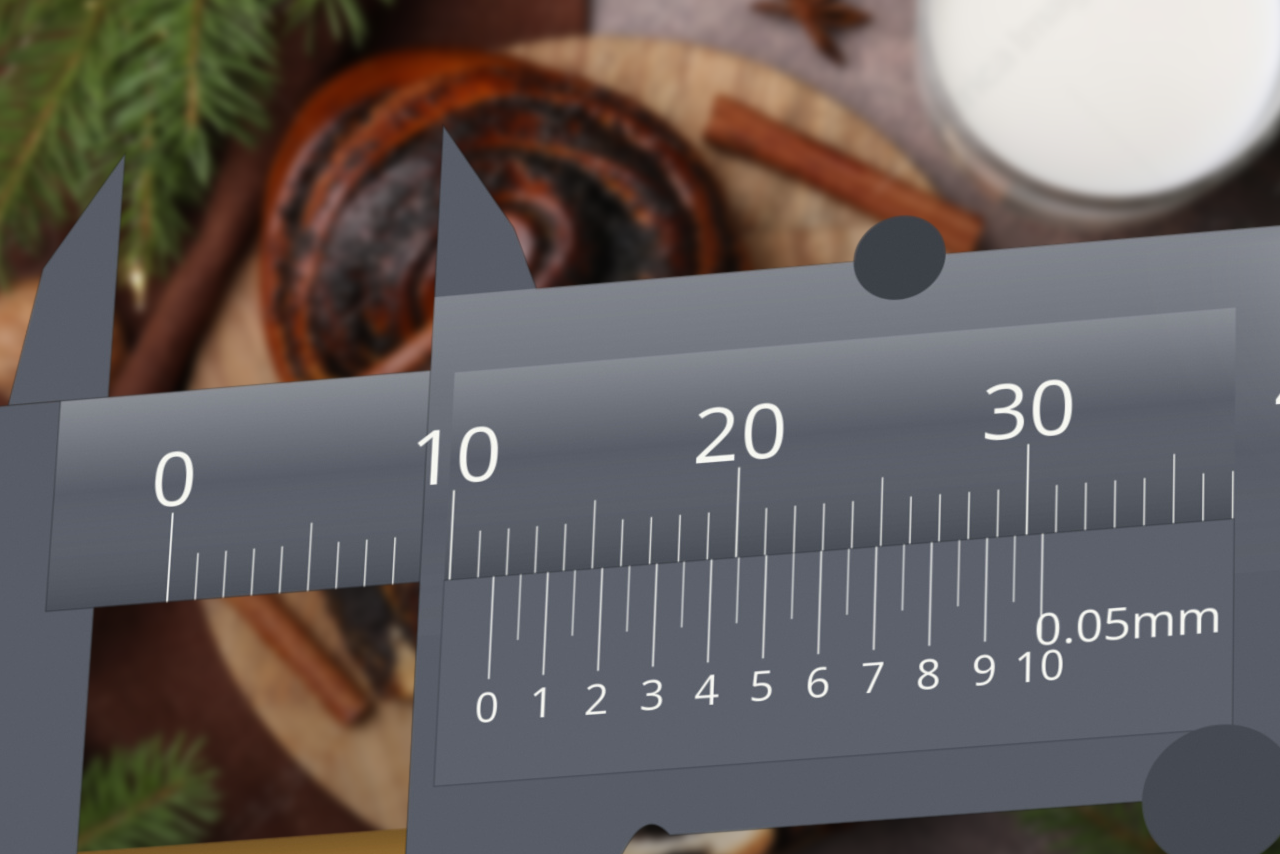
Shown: 11.55 mm
